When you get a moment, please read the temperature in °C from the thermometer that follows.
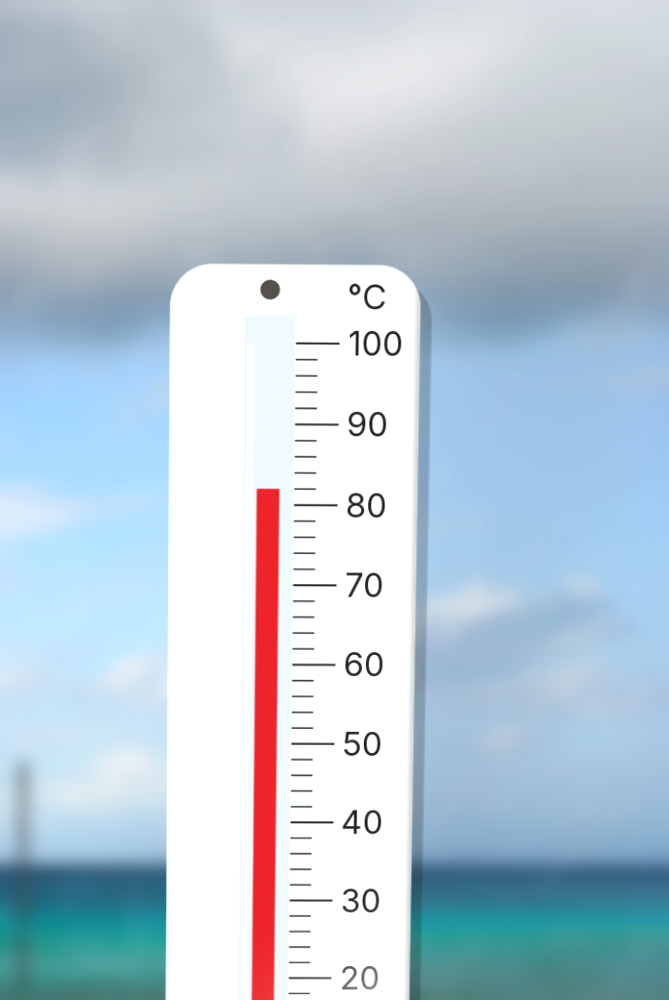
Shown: 82 °C
